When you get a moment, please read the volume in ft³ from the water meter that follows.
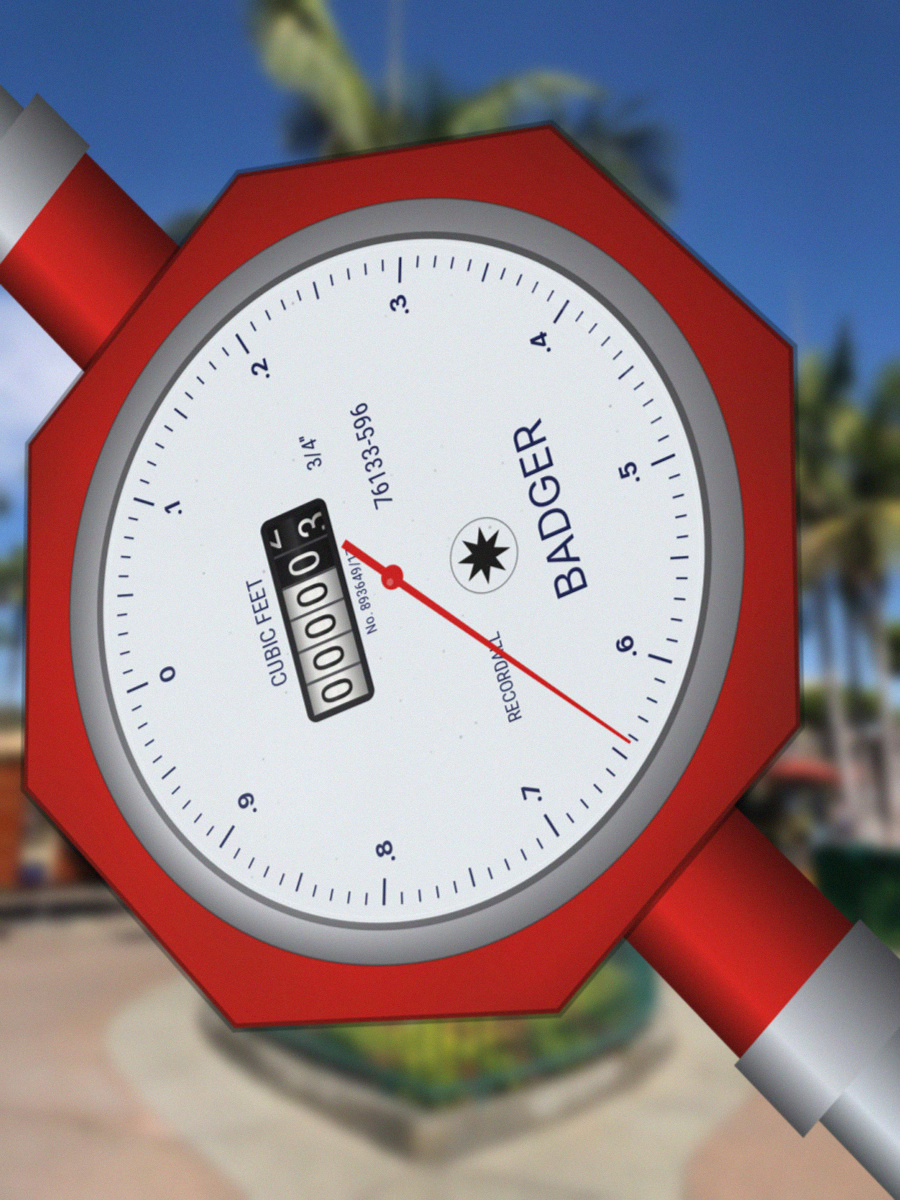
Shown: 2.64 ft³
